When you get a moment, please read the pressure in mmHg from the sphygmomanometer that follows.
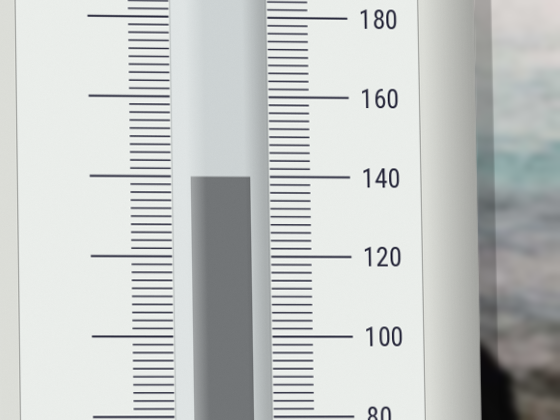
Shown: 140 mmHg
